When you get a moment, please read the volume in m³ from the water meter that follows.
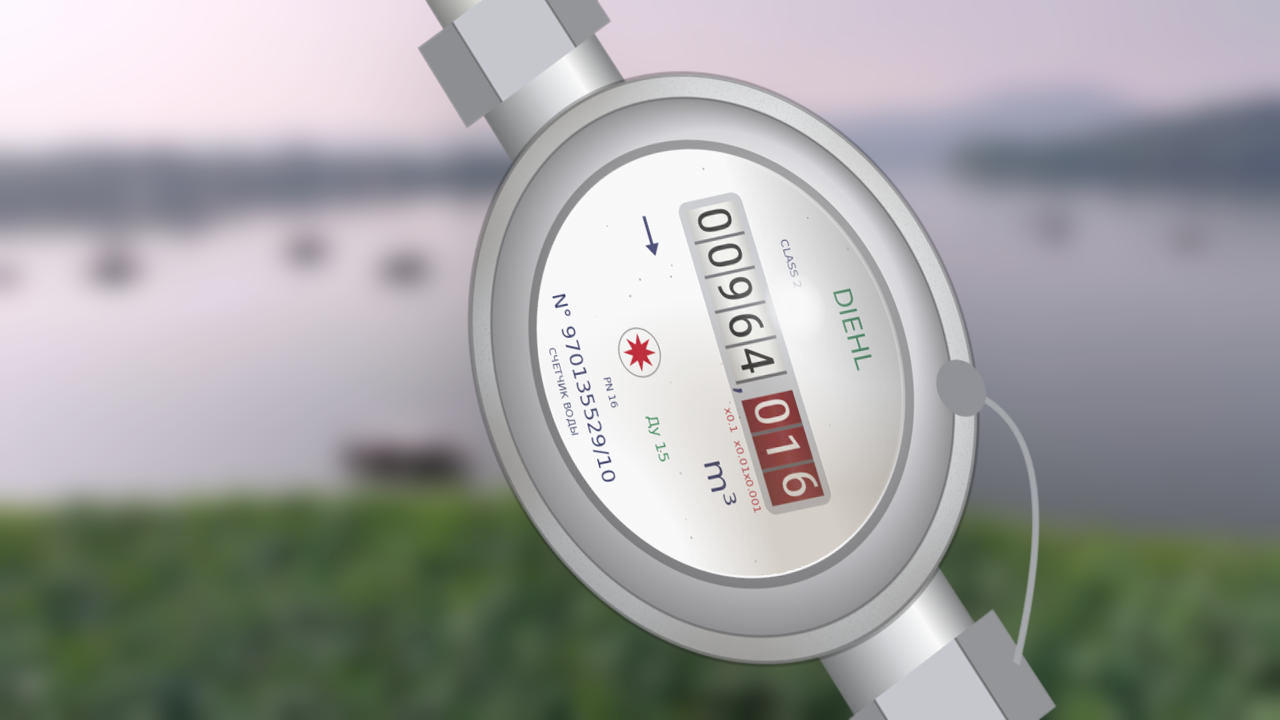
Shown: 964.016 m³
